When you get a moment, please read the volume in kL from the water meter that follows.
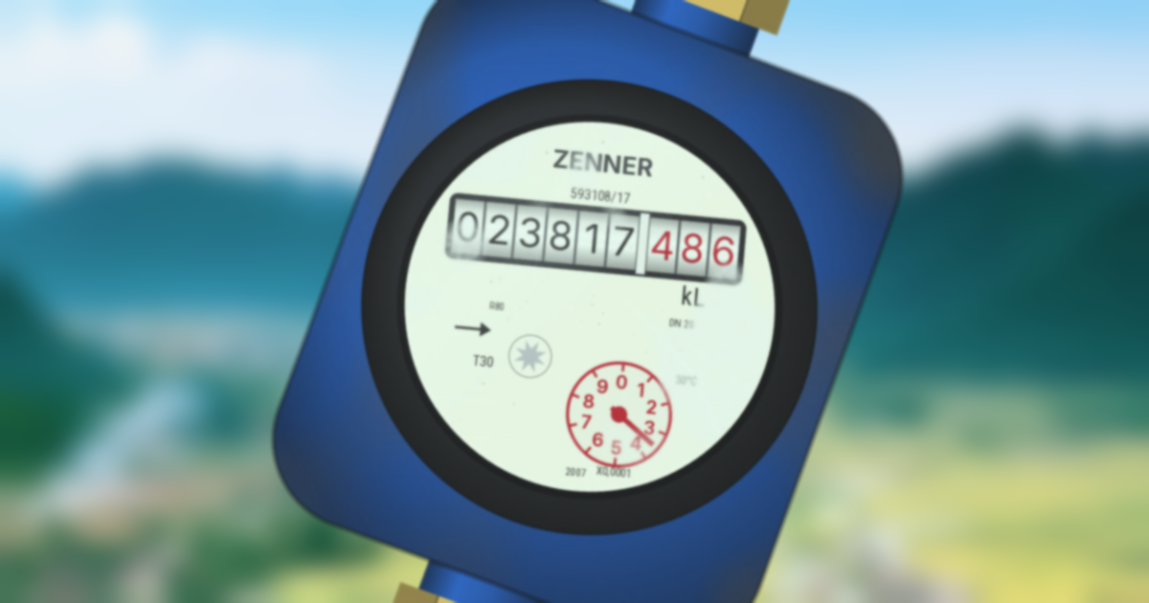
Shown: 23817.4863 kL
